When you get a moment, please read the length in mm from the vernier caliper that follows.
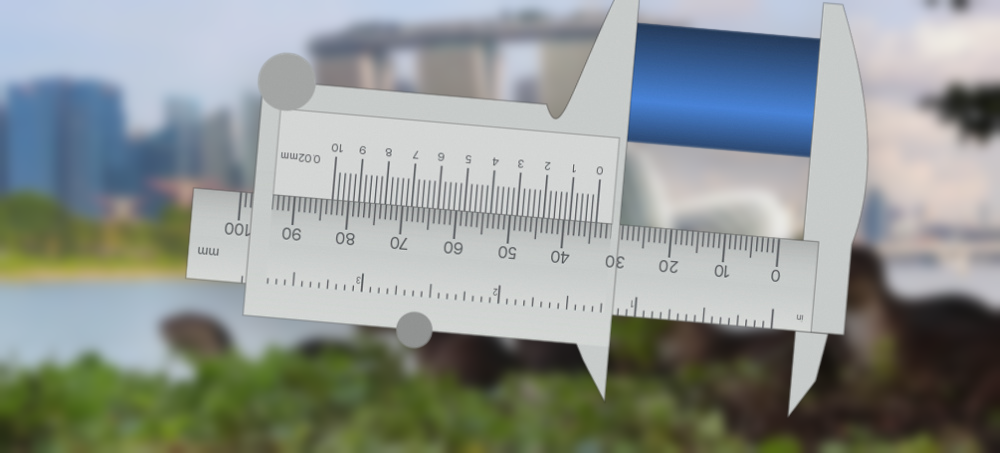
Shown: 34.0 mm
